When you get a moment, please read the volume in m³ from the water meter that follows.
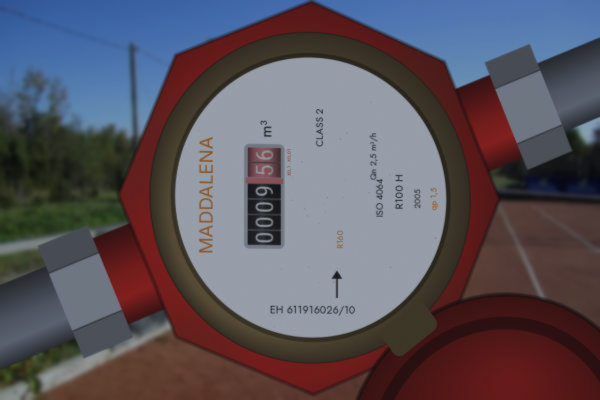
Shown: 9.56 m³
